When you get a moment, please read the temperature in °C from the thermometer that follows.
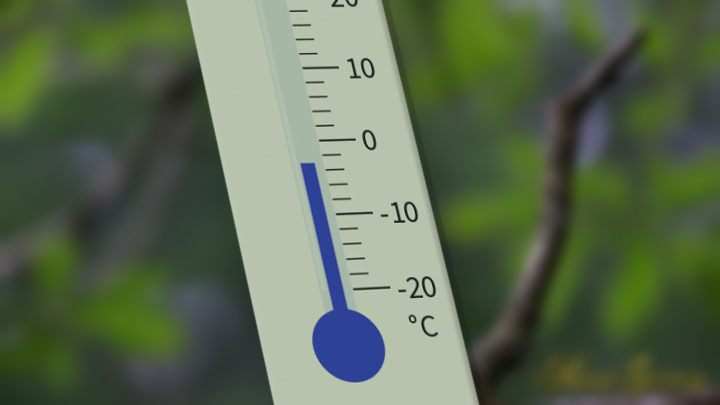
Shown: -3 °C
